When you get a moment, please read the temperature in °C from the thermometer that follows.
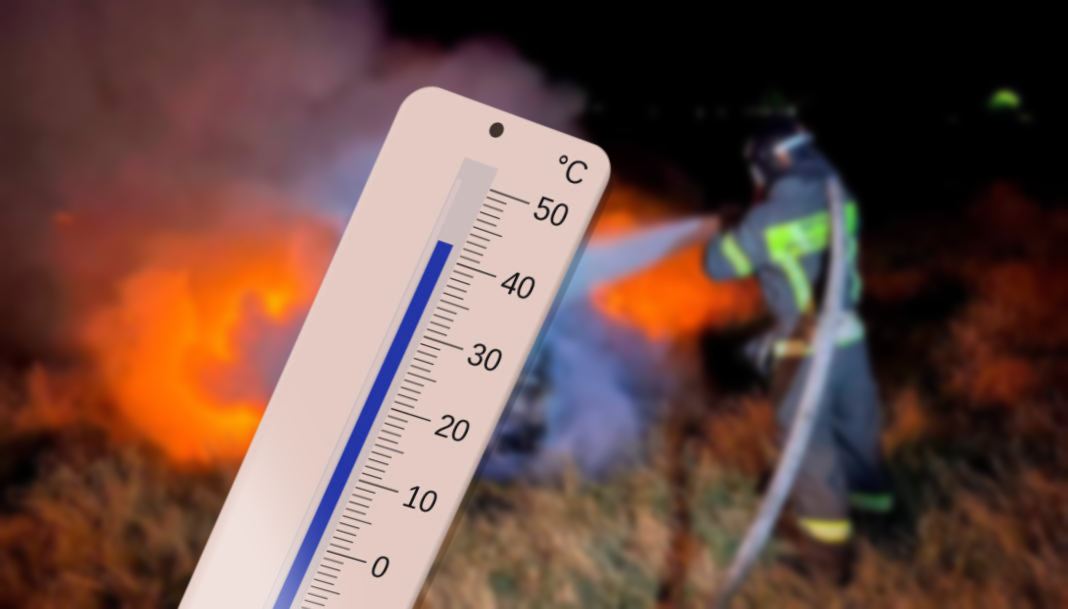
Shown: 42 °C
